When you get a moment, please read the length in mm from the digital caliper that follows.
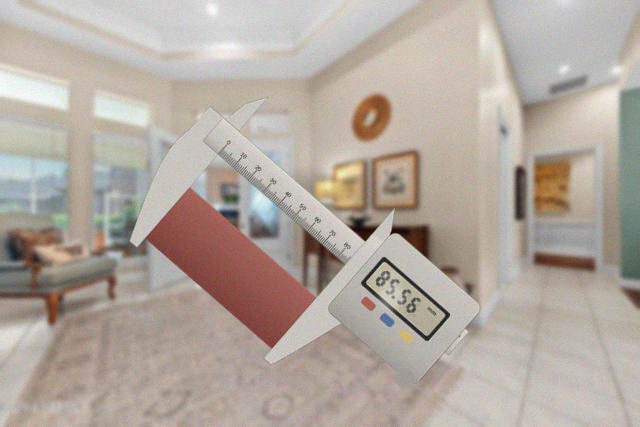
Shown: 85.56 mm
